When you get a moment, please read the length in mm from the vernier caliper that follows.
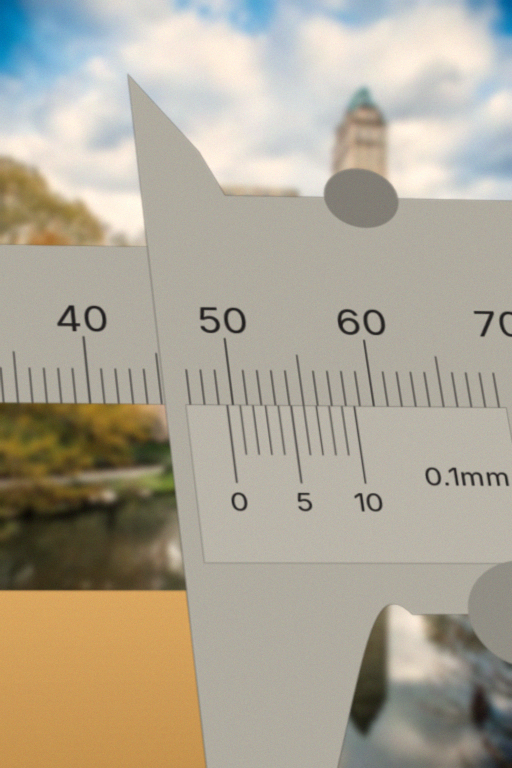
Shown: 49.6 mm
